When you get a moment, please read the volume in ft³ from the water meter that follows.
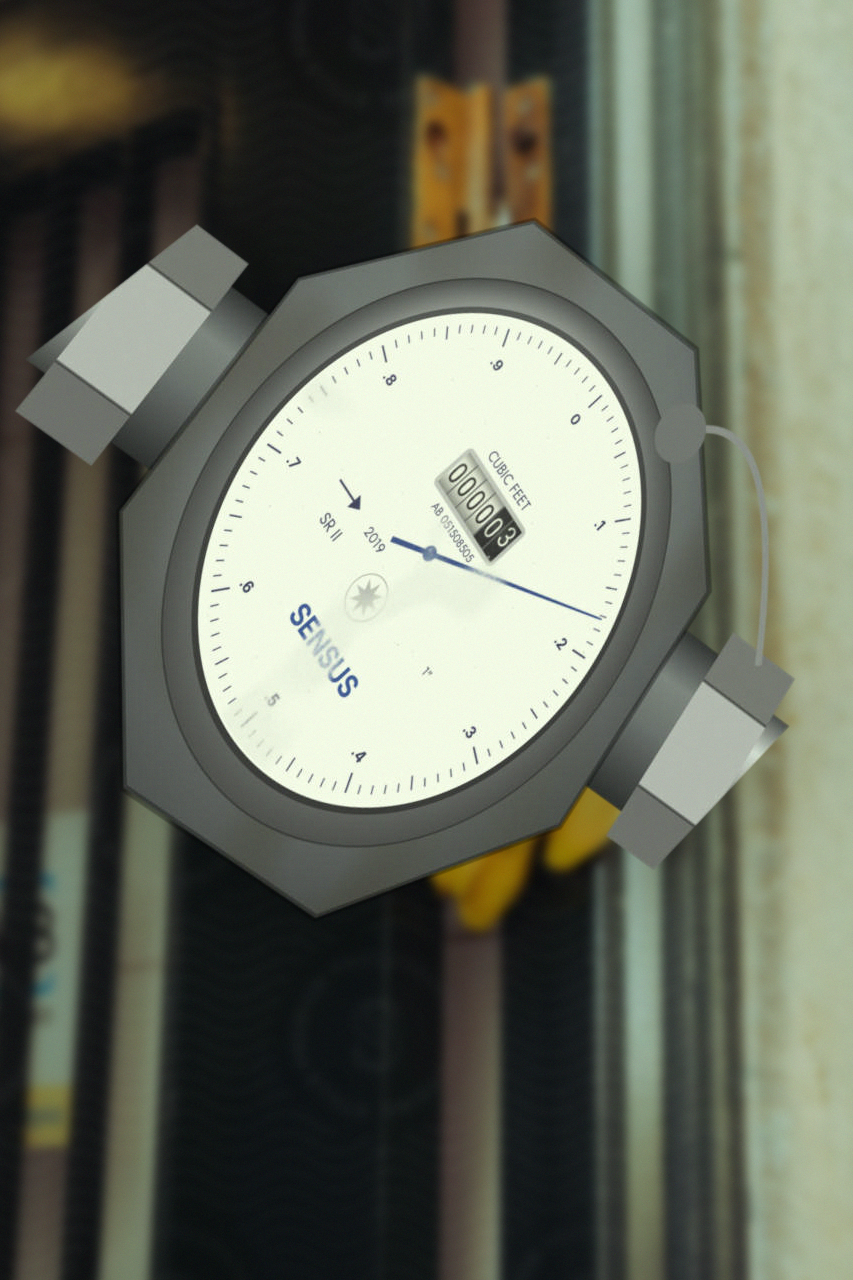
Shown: 3.17 ft³
